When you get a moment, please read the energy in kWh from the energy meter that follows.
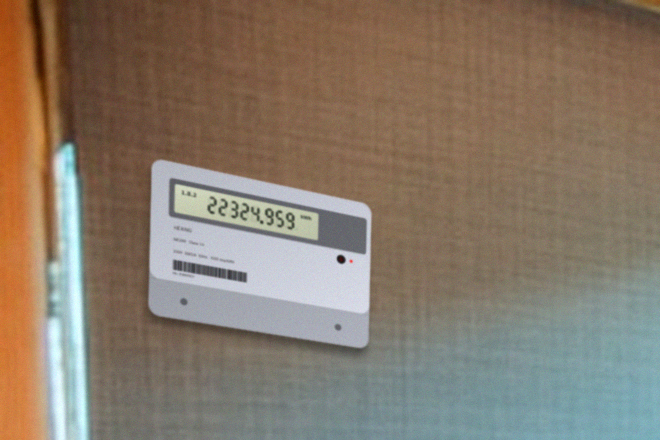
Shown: 22324.959 kWh
